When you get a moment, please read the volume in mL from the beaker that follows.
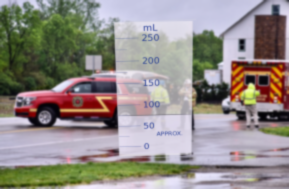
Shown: 75 mL
